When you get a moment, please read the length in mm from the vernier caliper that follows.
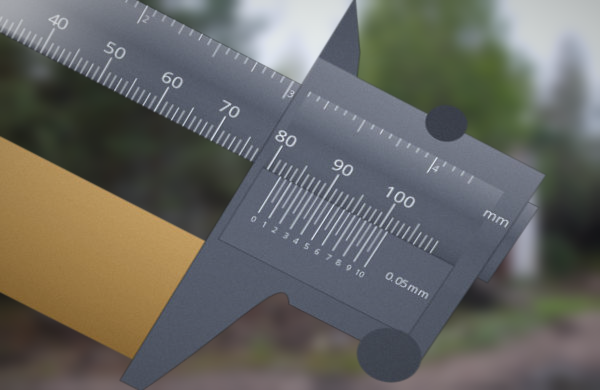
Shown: 82.4 mm
